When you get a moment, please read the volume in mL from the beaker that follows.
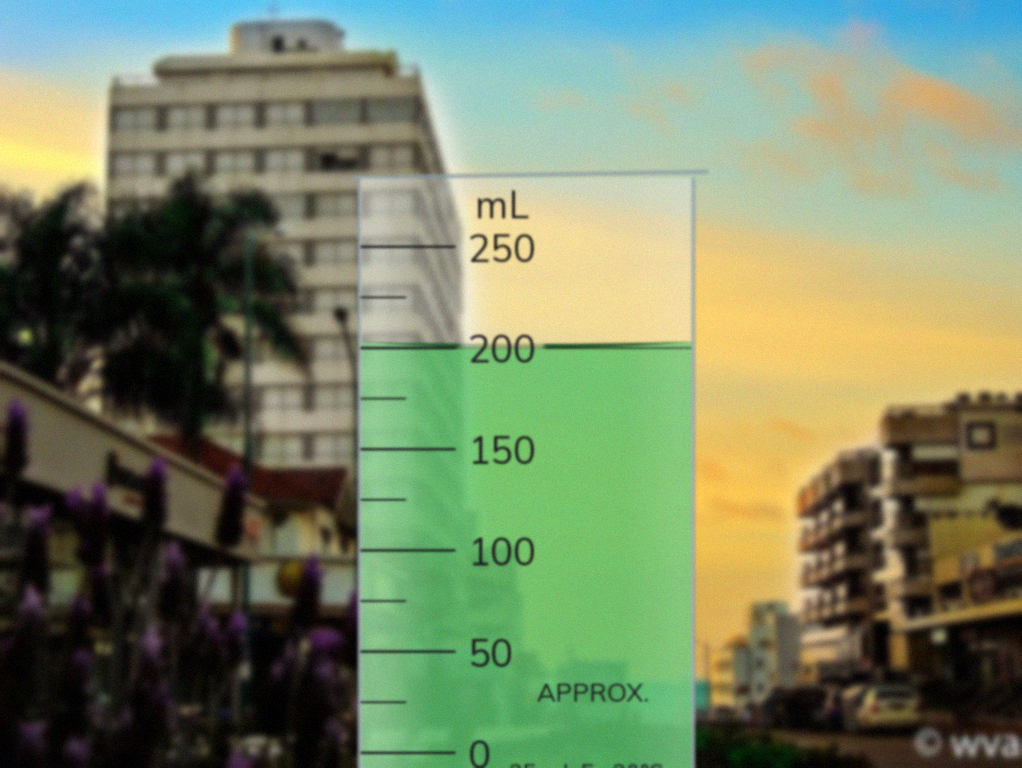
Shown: 200 mL
